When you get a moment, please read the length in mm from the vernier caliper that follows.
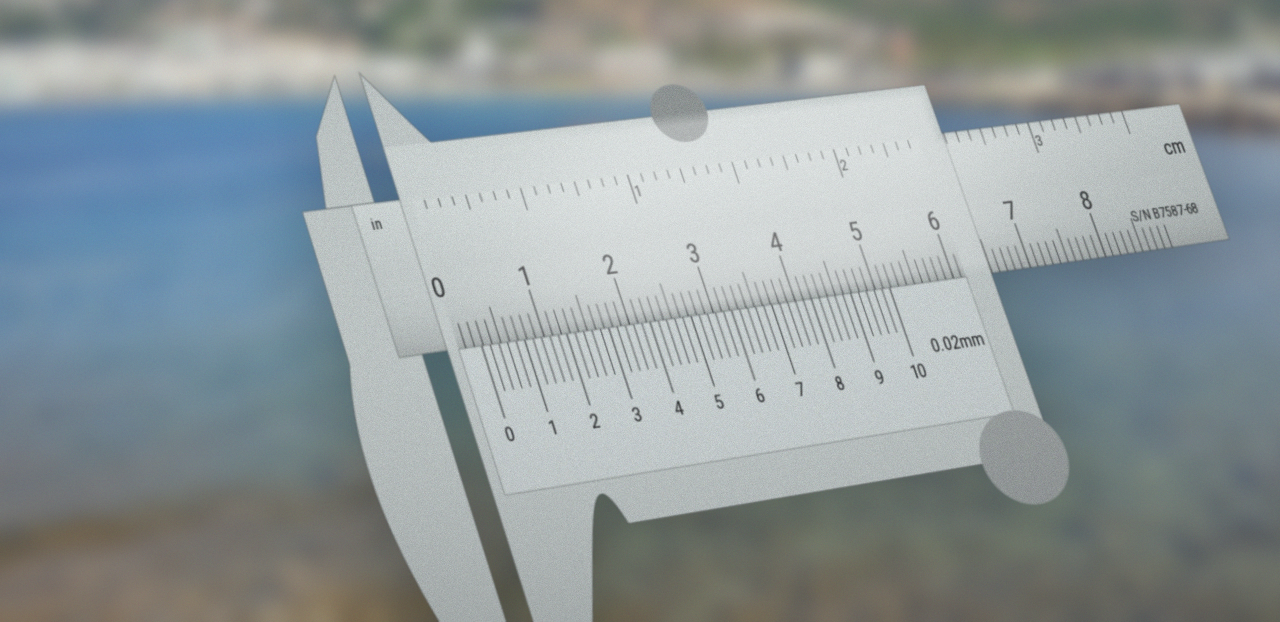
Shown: 2.8 mm
